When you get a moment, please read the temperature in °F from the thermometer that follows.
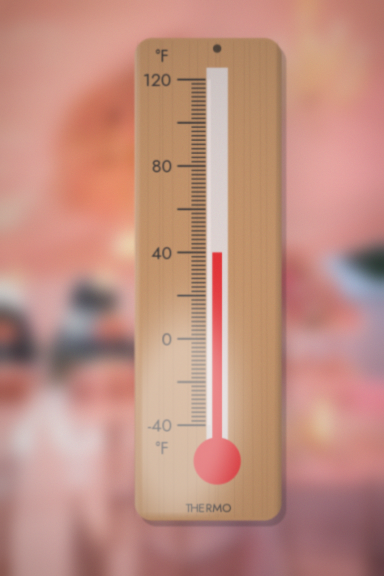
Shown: 40 °F
